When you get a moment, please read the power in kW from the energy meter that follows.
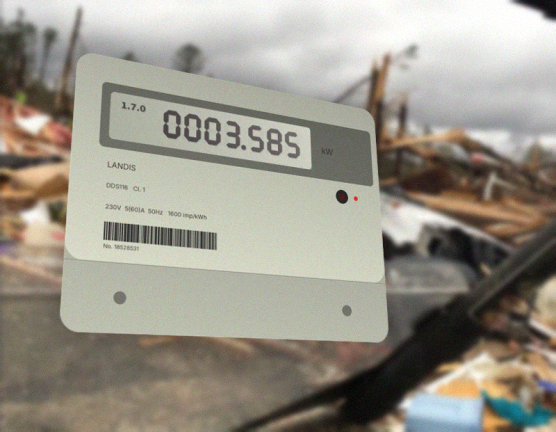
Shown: 3.585 kW
